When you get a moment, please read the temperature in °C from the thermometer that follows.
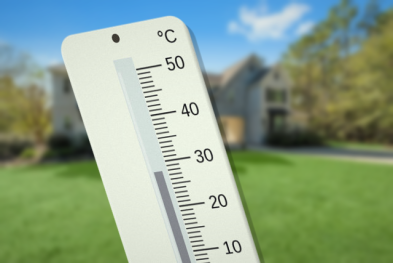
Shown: 28 °C
